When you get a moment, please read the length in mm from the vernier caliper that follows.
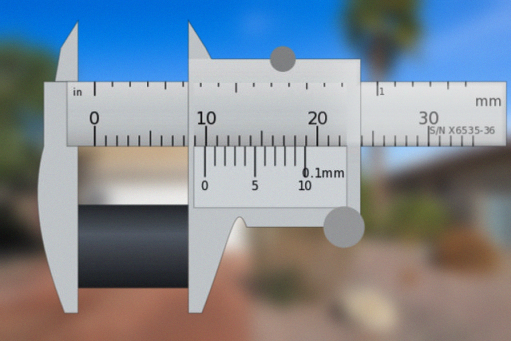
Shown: 9.9 mm
